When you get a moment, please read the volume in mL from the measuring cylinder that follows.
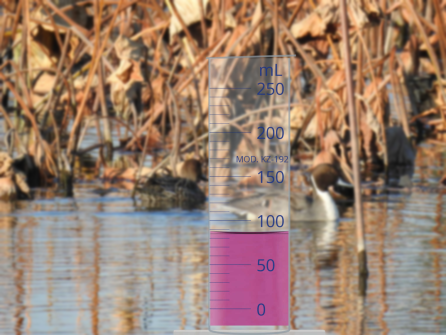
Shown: 85 mL
